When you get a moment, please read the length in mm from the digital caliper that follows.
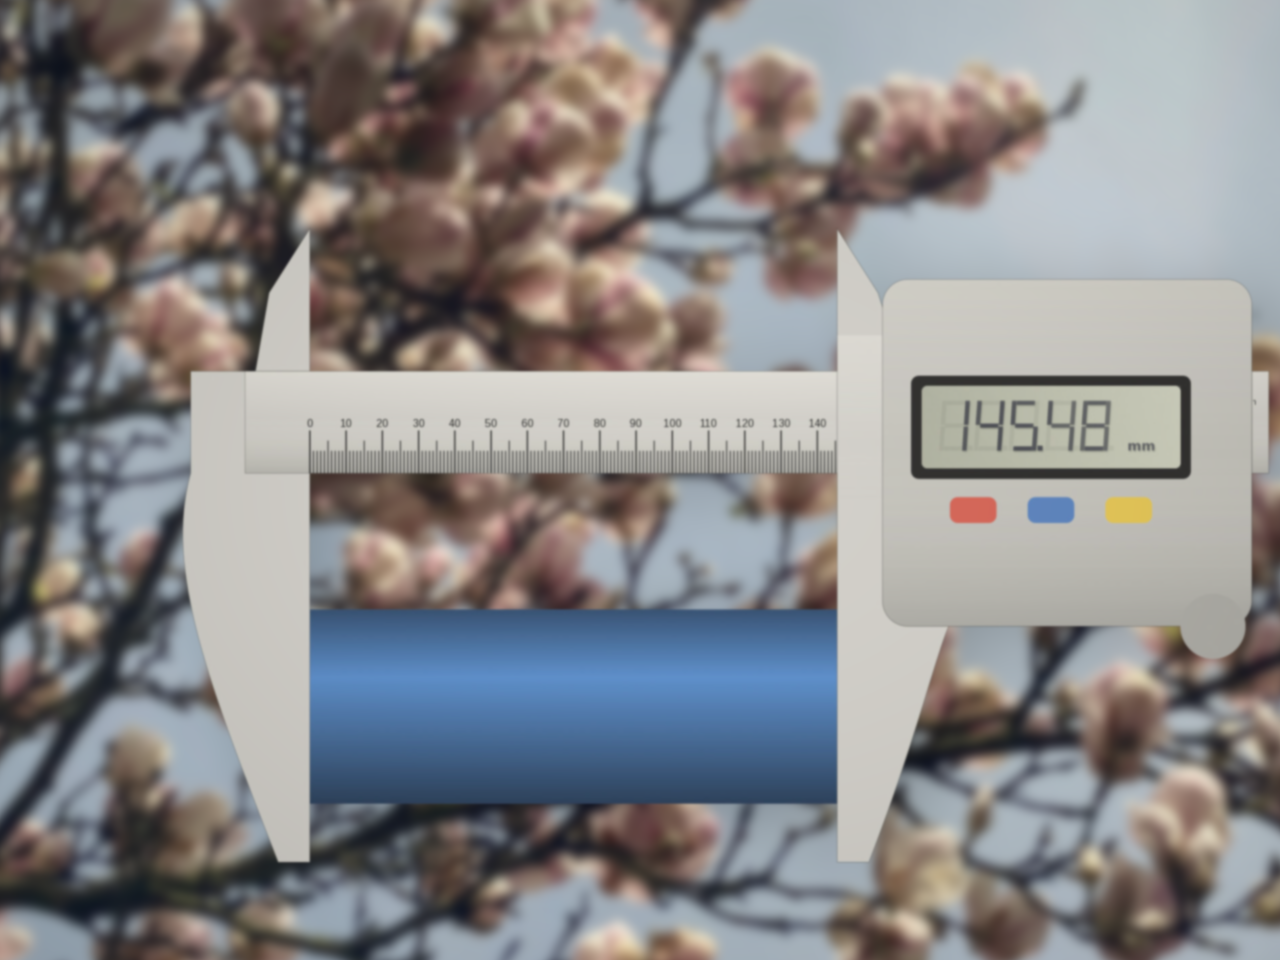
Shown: 145.48 mm
